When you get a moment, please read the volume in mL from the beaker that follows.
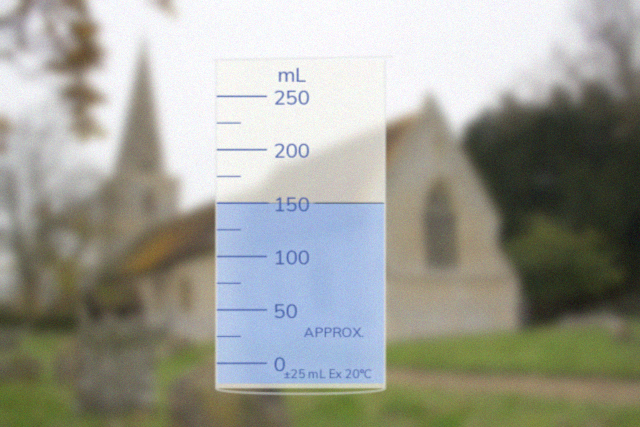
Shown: 150 mL
